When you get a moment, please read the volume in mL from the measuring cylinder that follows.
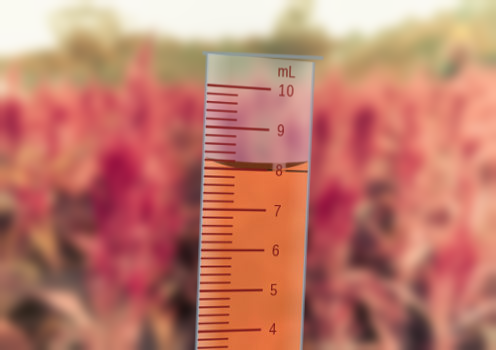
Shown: 8 mL
